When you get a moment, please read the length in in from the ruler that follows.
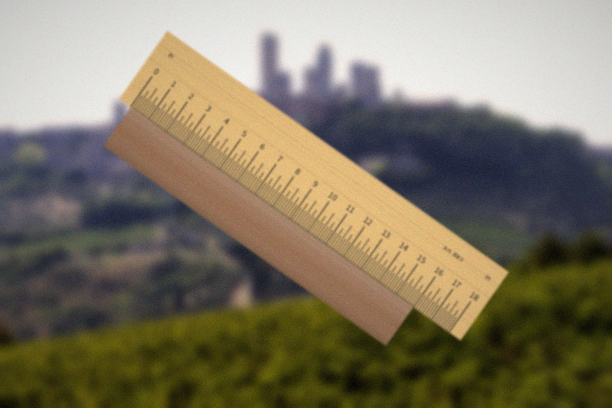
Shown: 16 in
